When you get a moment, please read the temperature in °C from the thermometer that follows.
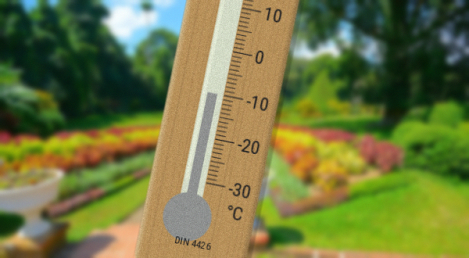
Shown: -10 °C
